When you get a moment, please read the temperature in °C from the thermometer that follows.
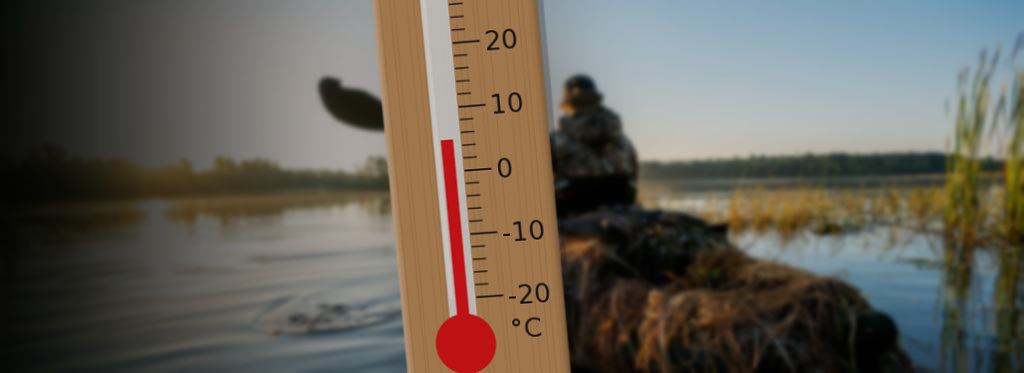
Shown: 5 °C
